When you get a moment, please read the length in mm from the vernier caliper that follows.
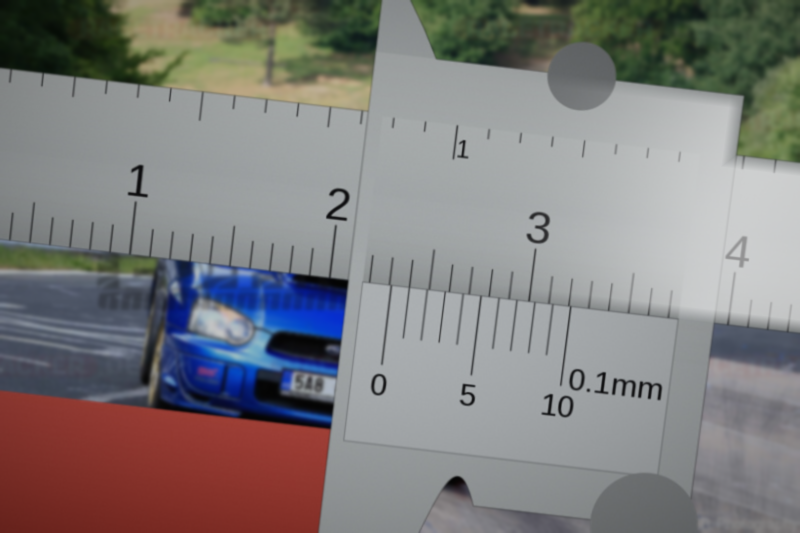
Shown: 23.1 mm
